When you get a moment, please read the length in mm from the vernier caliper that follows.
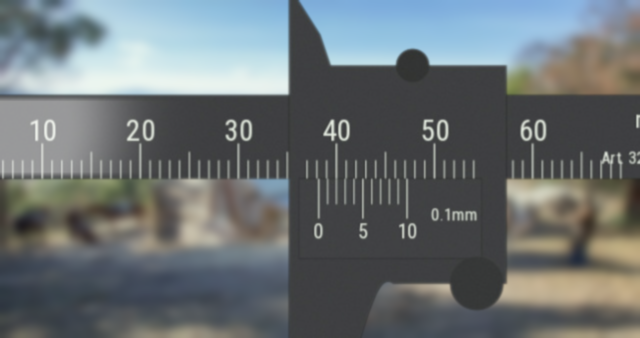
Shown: 38.2 mm
